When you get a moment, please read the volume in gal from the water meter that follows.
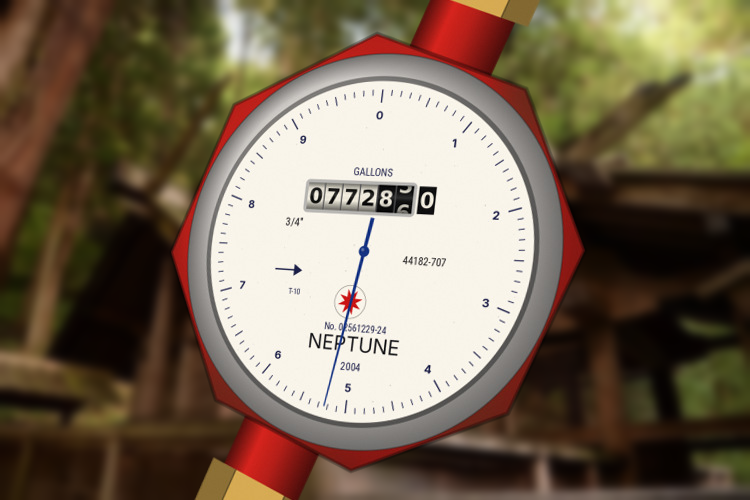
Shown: 772855.2 gal
